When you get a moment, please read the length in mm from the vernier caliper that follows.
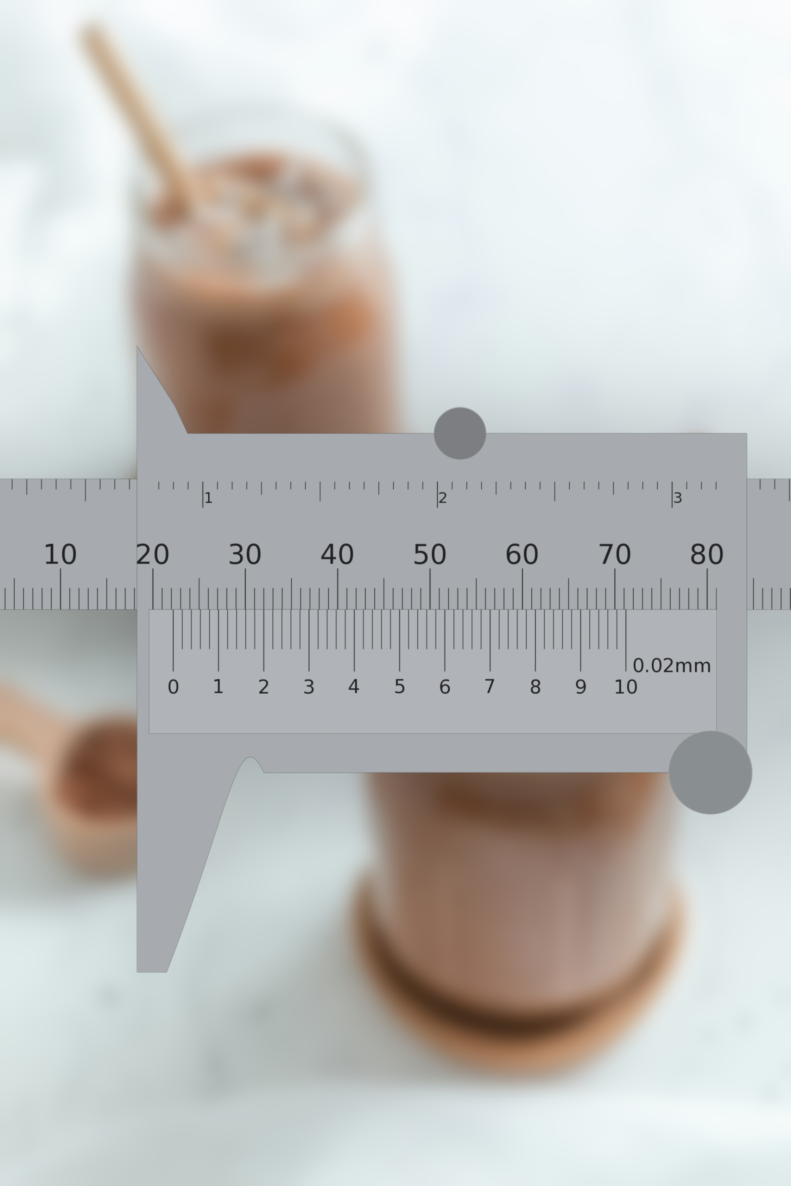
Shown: 22.2 mm
